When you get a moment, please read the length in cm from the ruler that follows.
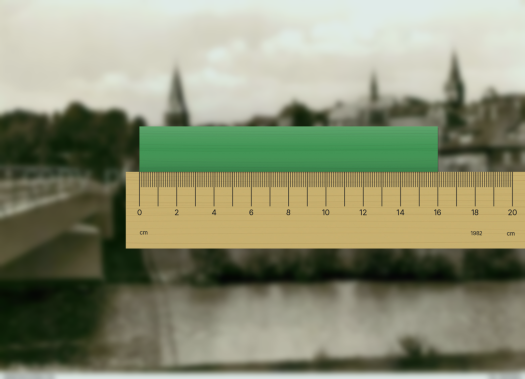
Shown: 16 cm
